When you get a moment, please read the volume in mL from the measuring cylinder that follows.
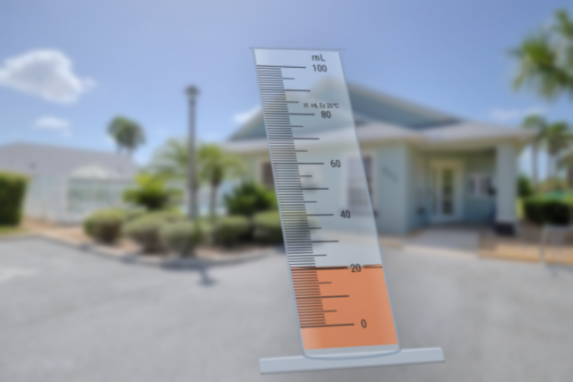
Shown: 20 mL
